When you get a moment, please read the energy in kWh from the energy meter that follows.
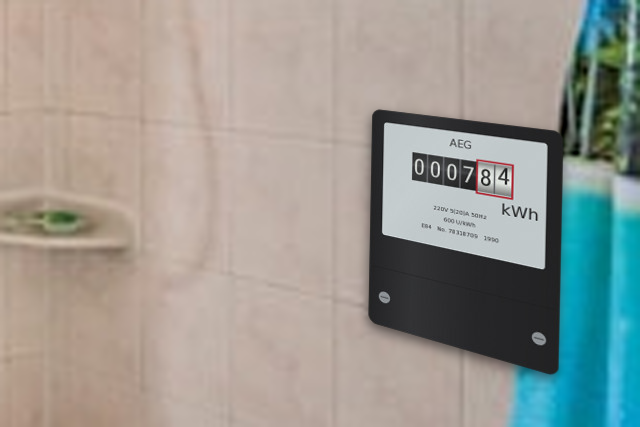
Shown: 7.84 kWh
